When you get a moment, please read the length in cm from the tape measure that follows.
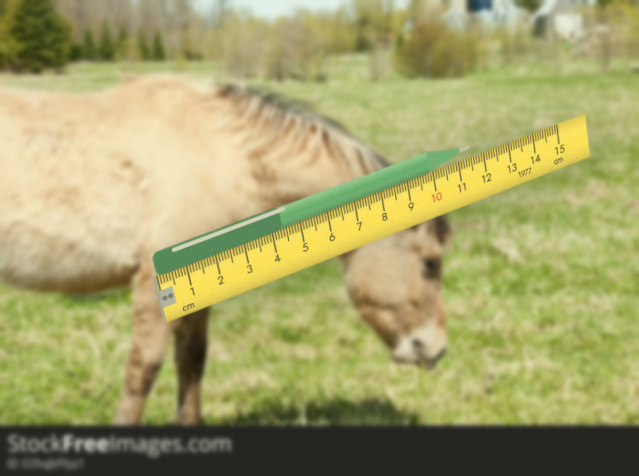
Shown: 11.5 cm
